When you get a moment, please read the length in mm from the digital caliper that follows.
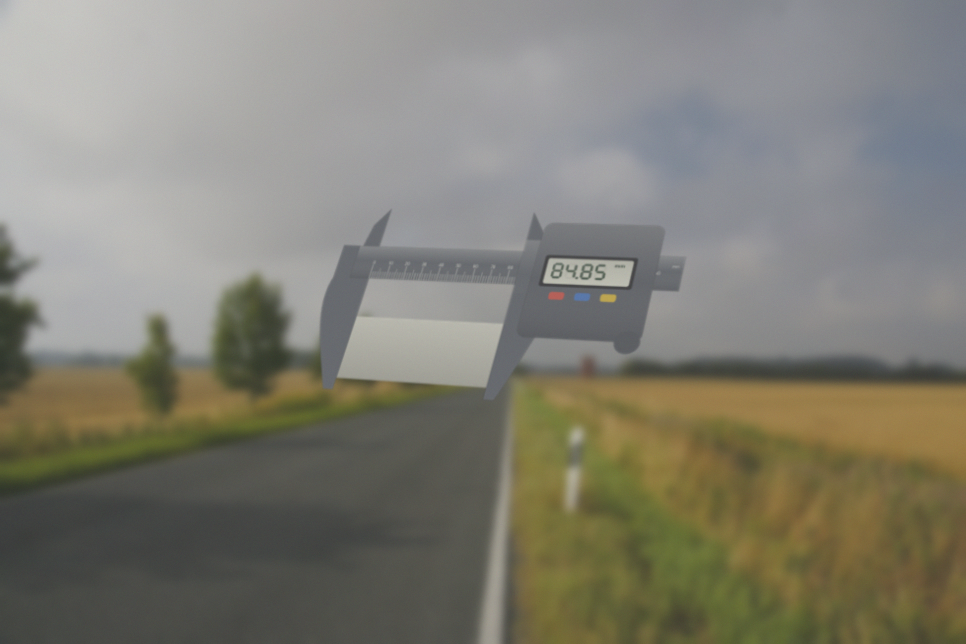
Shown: 84.85 mm
